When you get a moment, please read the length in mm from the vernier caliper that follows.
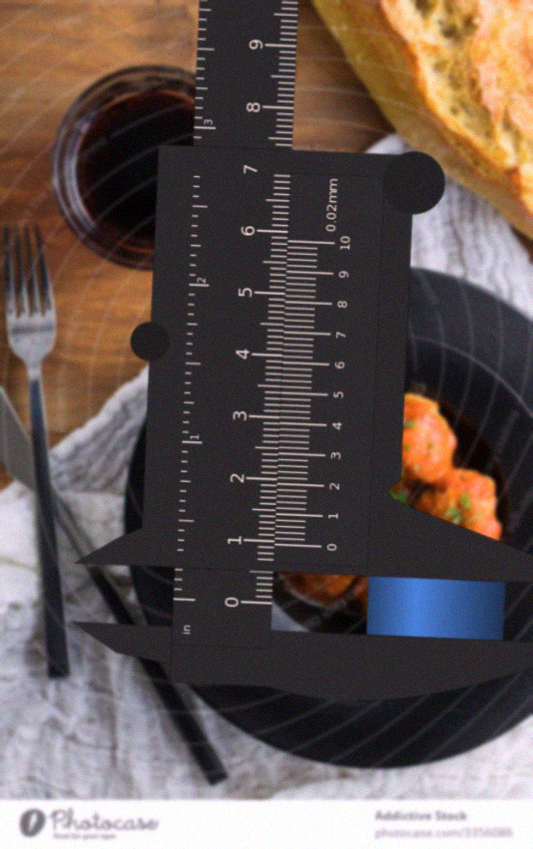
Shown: 9.5 mm
